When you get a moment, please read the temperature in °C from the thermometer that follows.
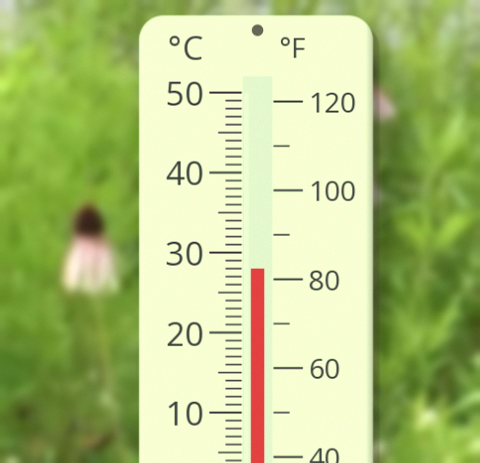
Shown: 28 °C
